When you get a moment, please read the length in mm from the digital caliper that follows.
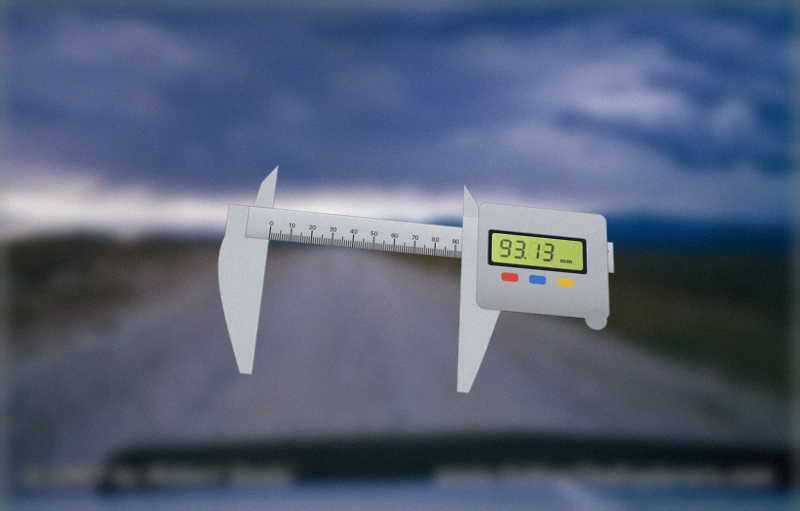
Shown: 93.13 mm
